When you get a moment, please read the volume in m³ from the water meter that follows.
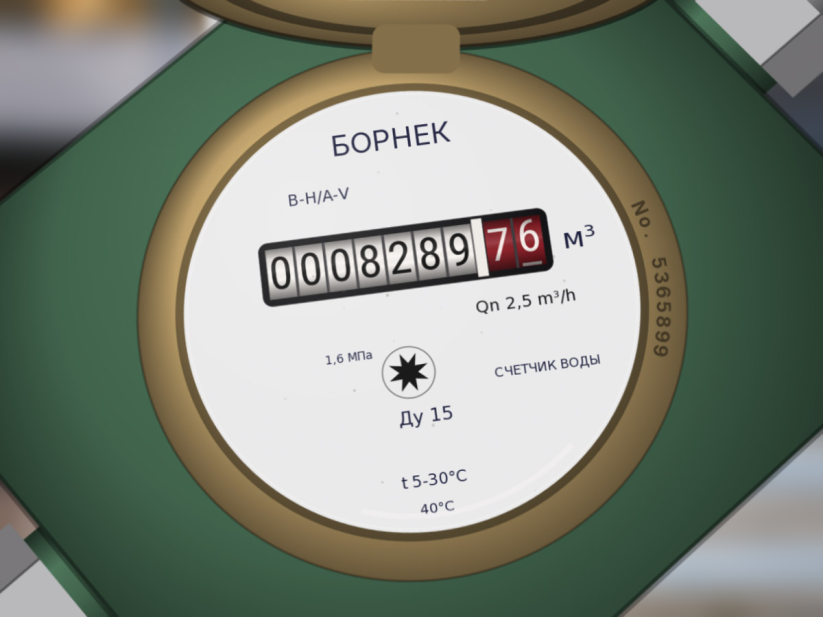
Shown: 8289.76 m³
